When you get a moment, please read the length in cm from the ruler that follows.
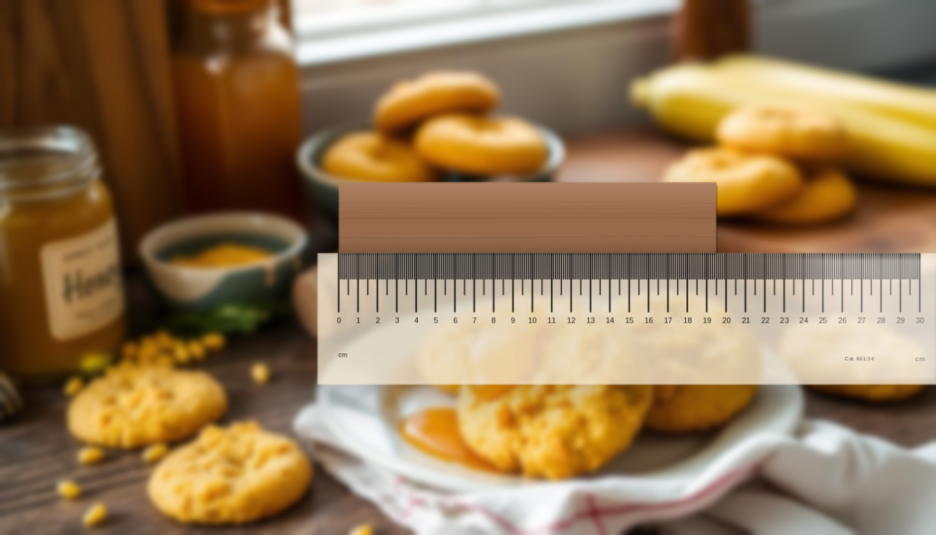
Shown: 19.5 cm
